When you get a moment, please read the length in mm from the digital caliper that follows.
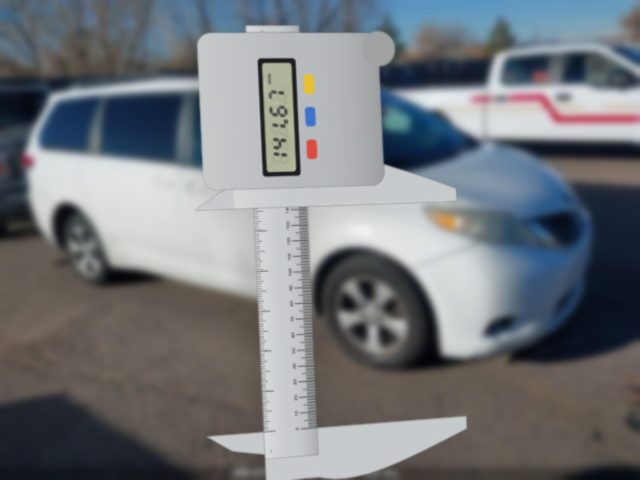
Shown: 141.67 mm
